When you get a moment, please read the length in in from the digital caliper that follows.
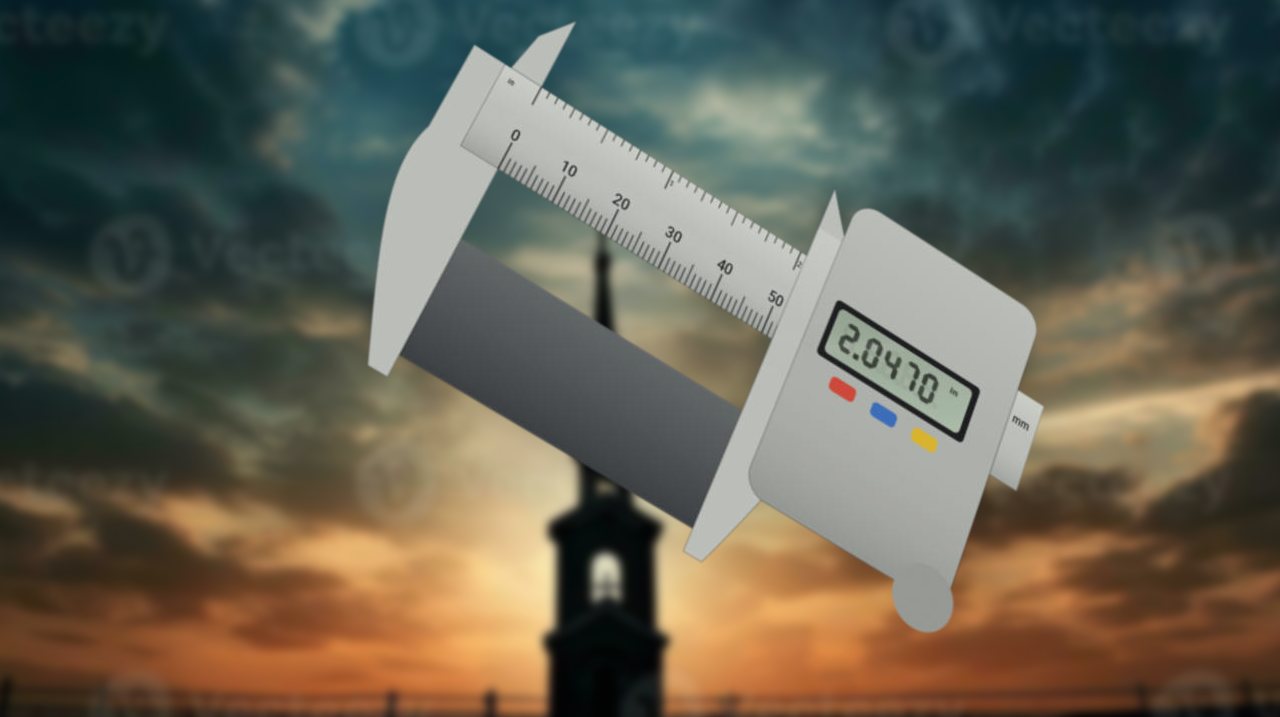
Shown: 2.0470 in
